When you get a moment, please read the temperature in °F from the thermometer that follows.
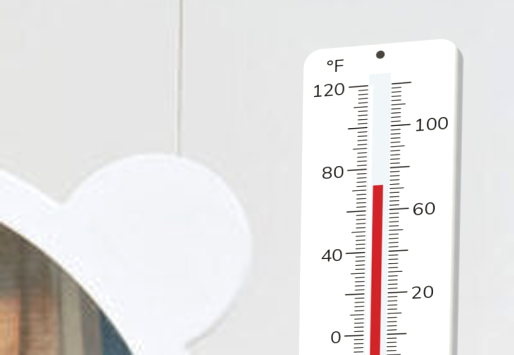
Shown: 72 °F
